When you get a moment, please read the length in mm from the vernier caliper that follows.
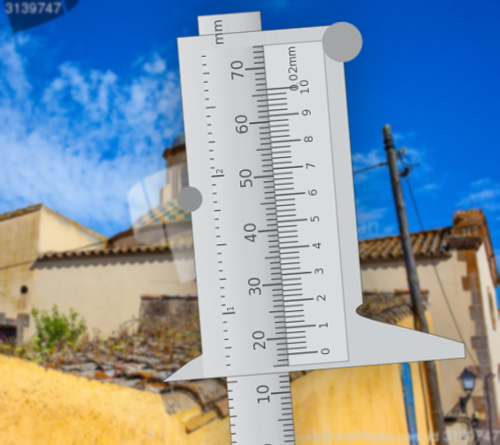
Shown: 17.0 mm
